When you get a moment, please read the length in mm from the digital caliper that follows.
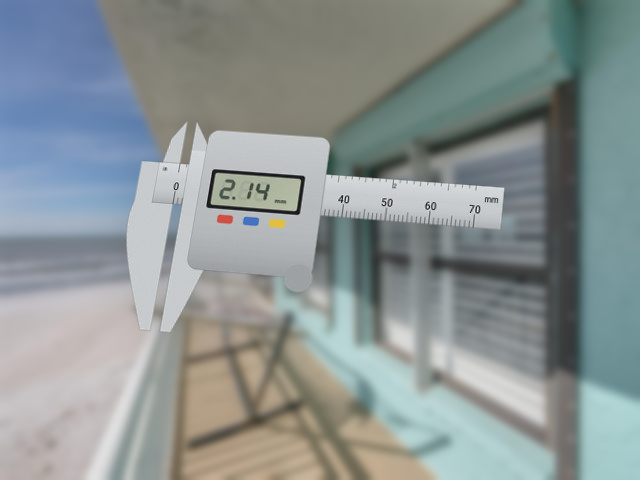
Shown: 2.14 mm
